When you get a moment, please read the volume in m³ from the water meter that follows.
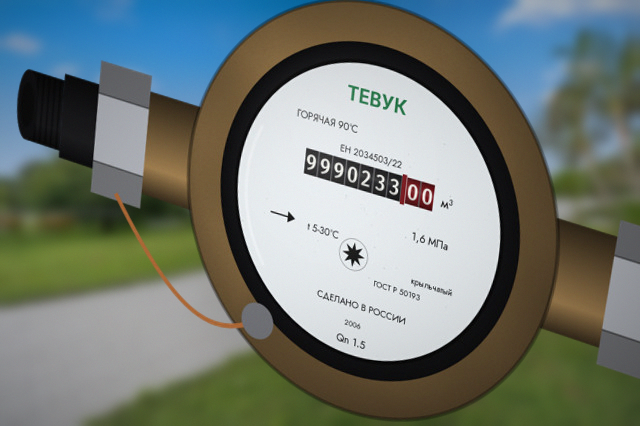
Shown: 9990233.00 m³
